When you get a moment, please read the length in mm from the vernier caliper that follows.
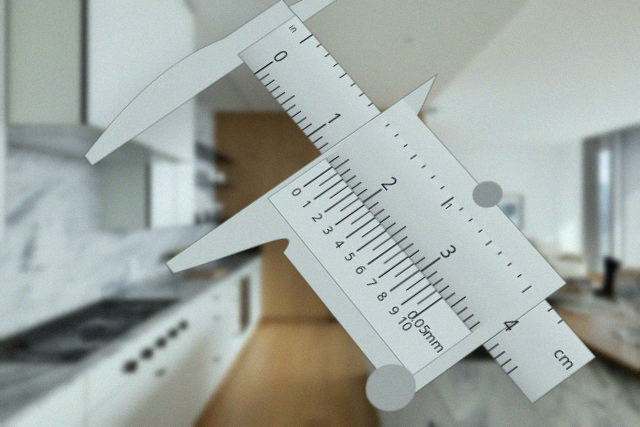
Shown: 14.6 mm
